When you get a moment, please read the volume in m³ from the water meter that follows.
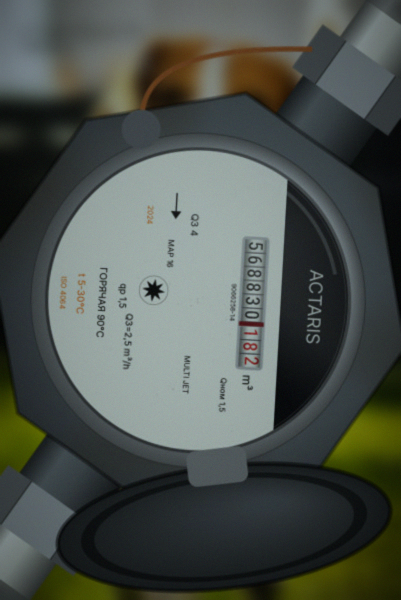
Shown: 568830.182 m³
